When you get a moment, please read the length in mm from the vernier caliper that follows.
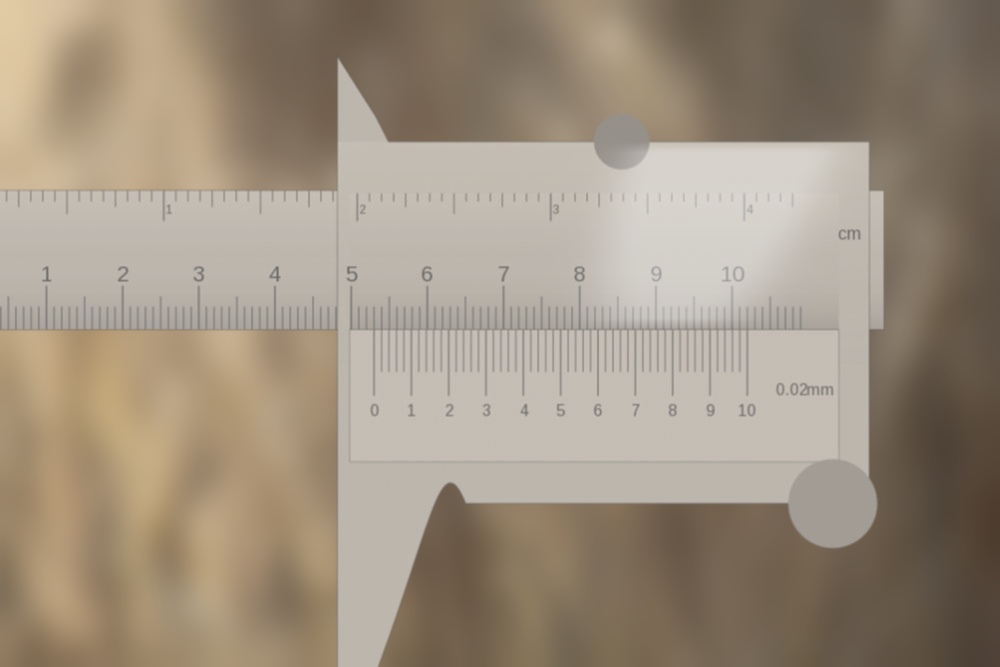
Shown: 53.0 mm
